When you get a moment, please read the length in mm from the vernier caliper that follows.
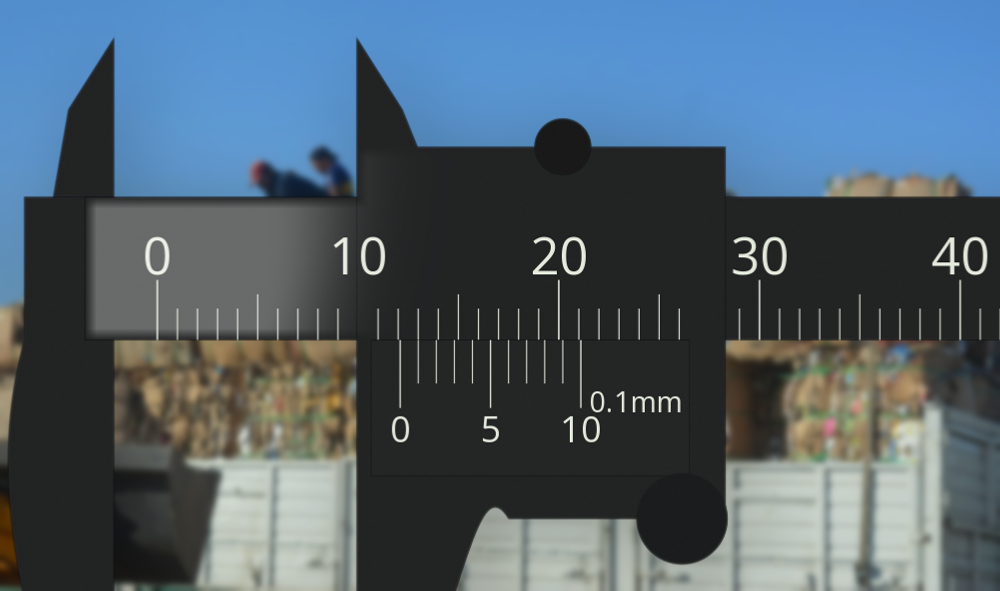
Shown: 12.1 mm
